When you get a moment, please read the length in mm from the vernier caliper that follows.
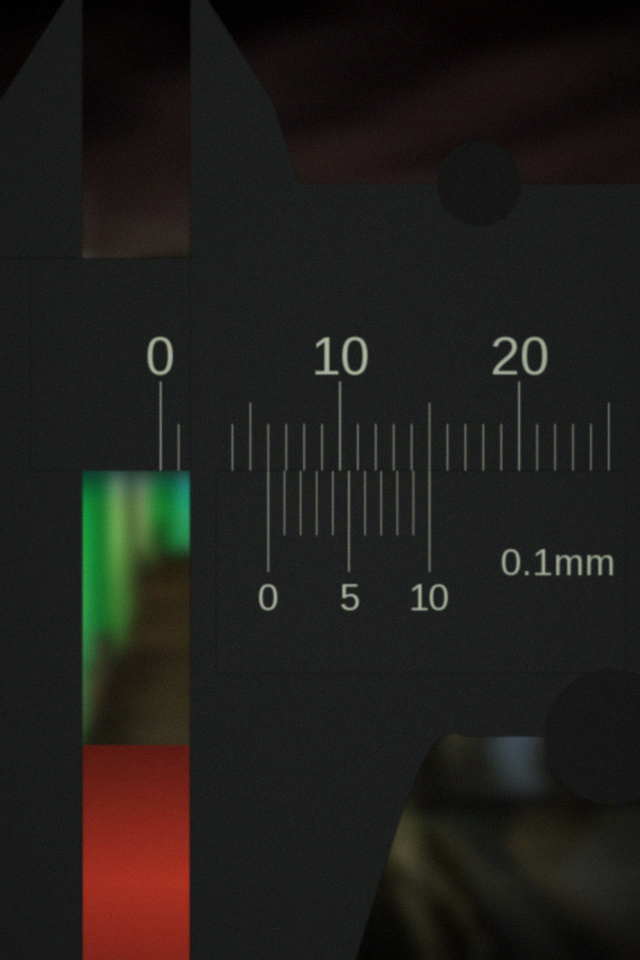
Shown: 6.0 mm
